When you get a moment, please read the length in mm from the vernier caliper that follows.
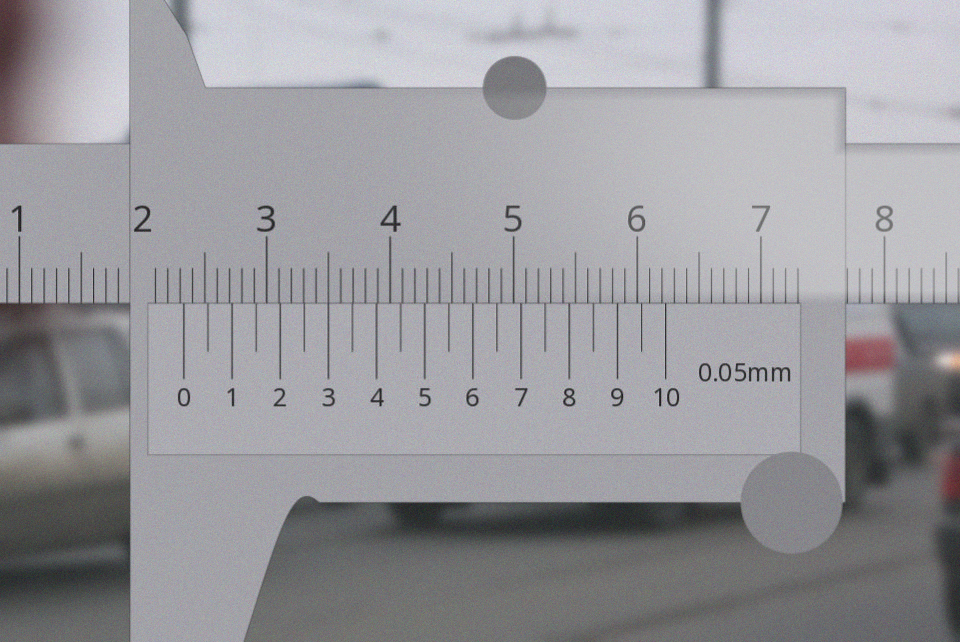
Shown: 23.3 mm
